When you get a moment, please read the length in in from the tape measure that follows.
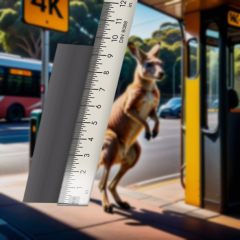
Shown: 9.5 in
